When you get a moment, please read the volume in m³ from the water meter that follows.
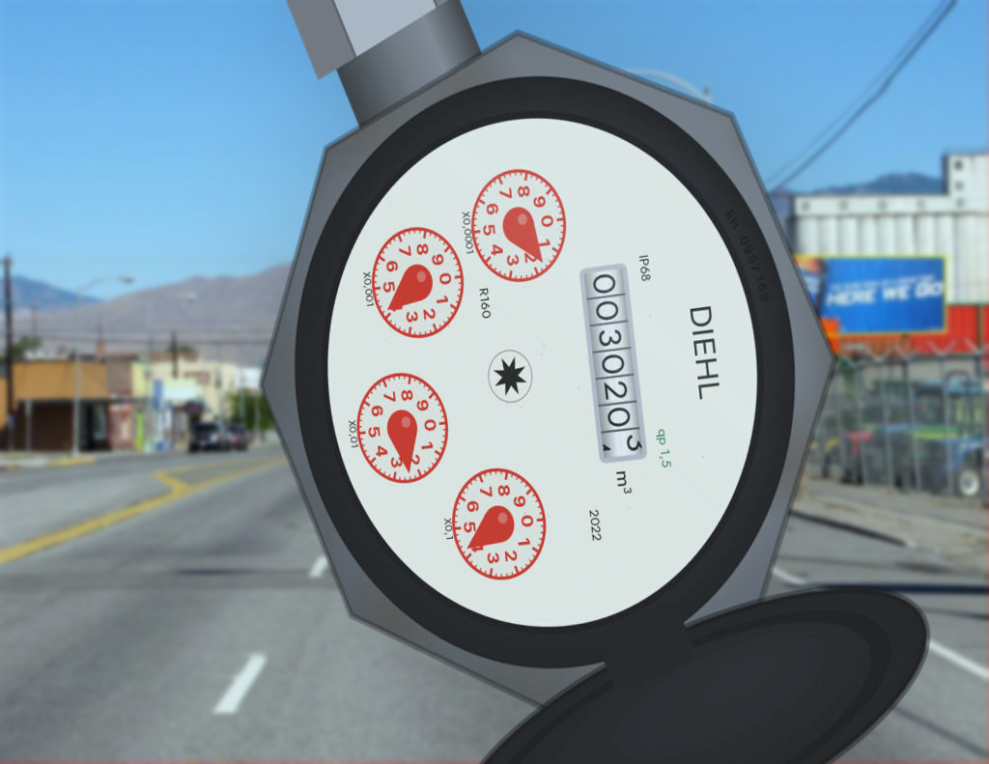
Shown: 30203.4241 m³
